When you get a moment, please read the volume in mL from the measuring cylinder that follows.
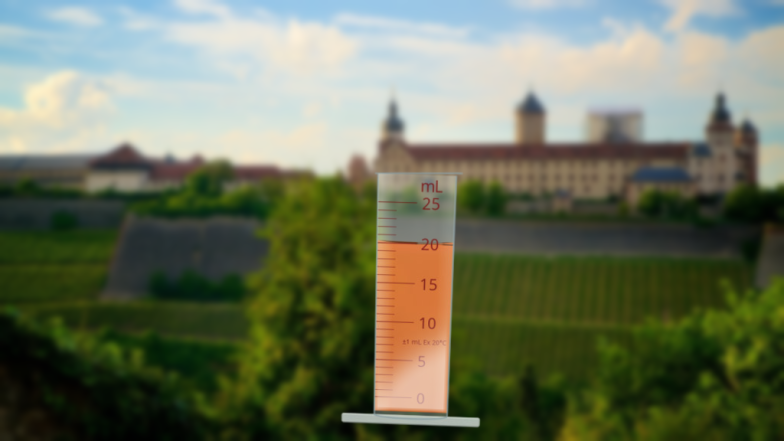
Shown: 20 mL
